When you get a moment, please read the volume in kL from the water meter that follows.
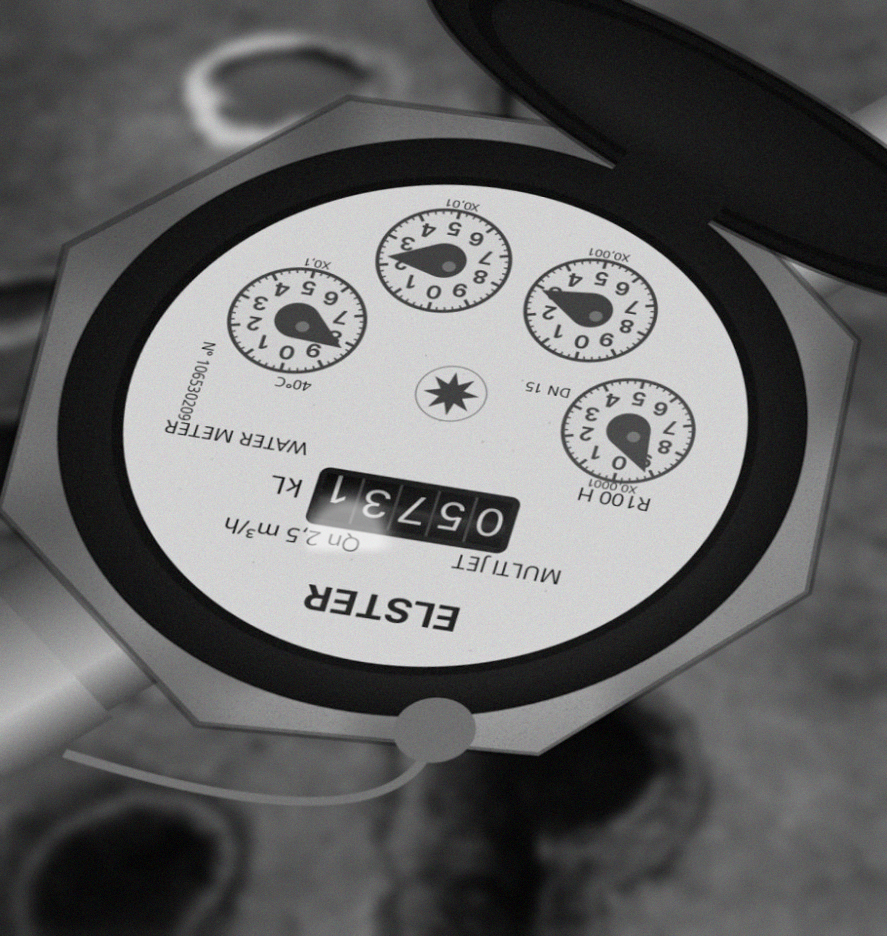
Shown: 5730.8229 kL
